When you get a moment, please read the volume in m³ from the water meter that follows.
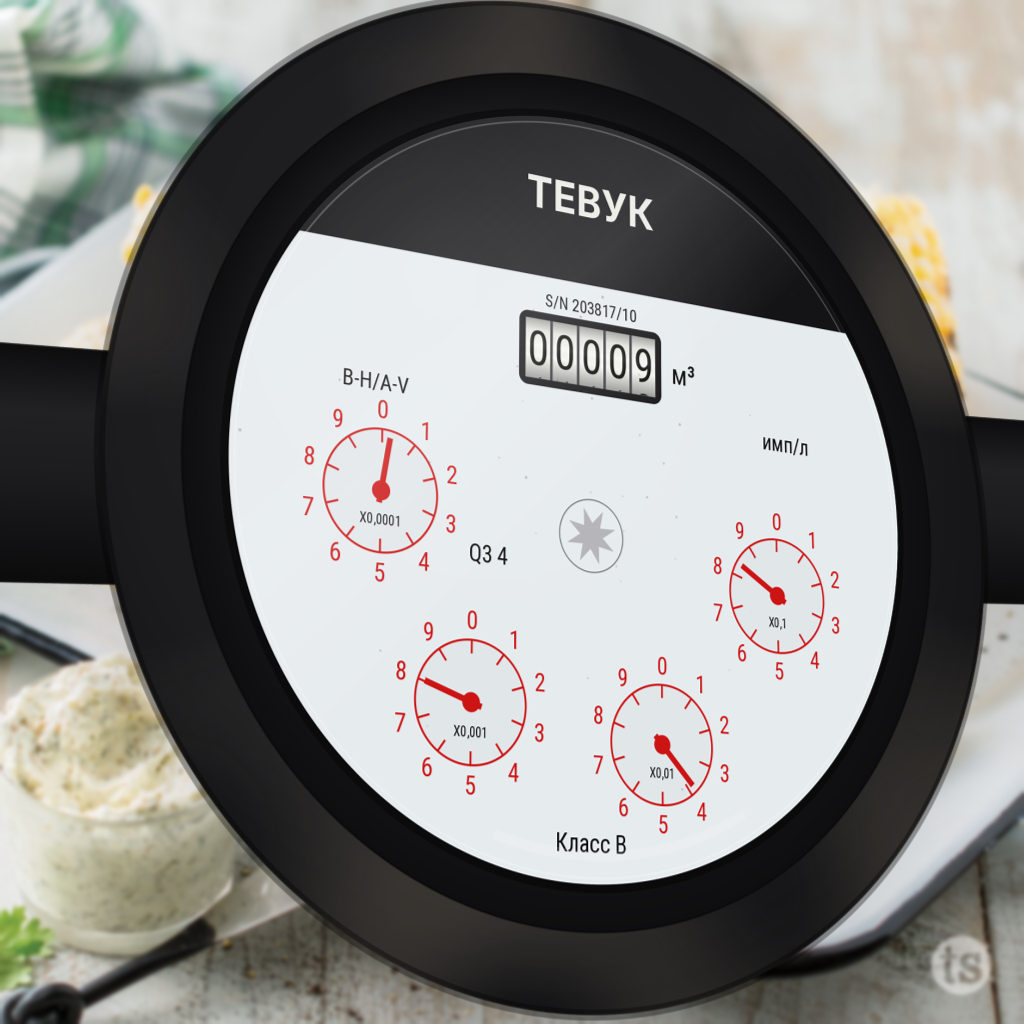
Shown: 9.8380 m³
